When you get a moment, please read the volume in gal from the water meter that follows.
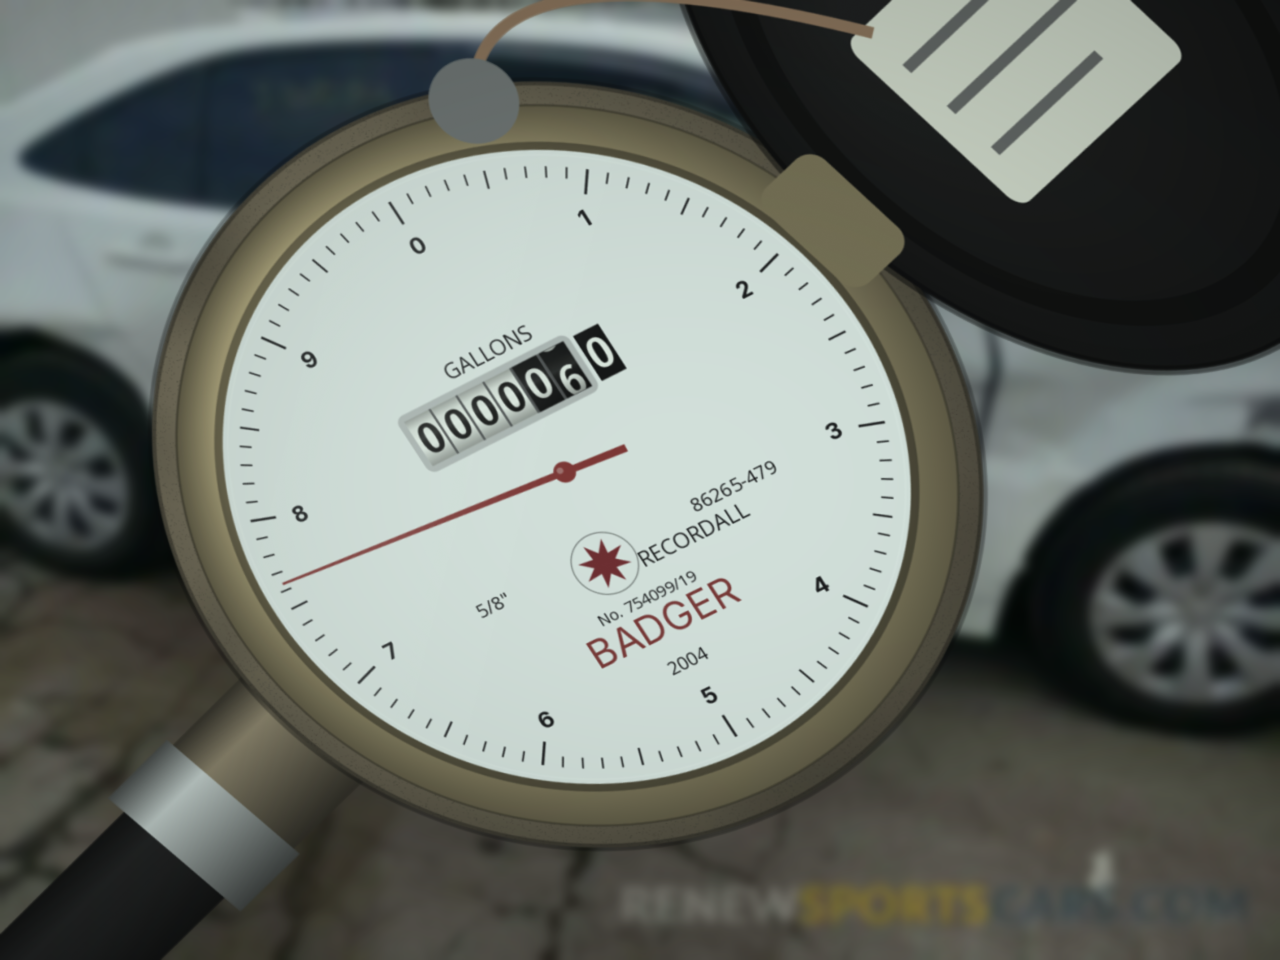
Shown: 57.6 gal
